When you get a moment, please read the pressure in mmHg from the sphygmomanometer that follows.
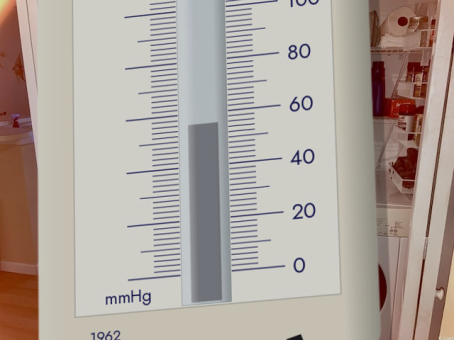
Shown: 56 mmHg
